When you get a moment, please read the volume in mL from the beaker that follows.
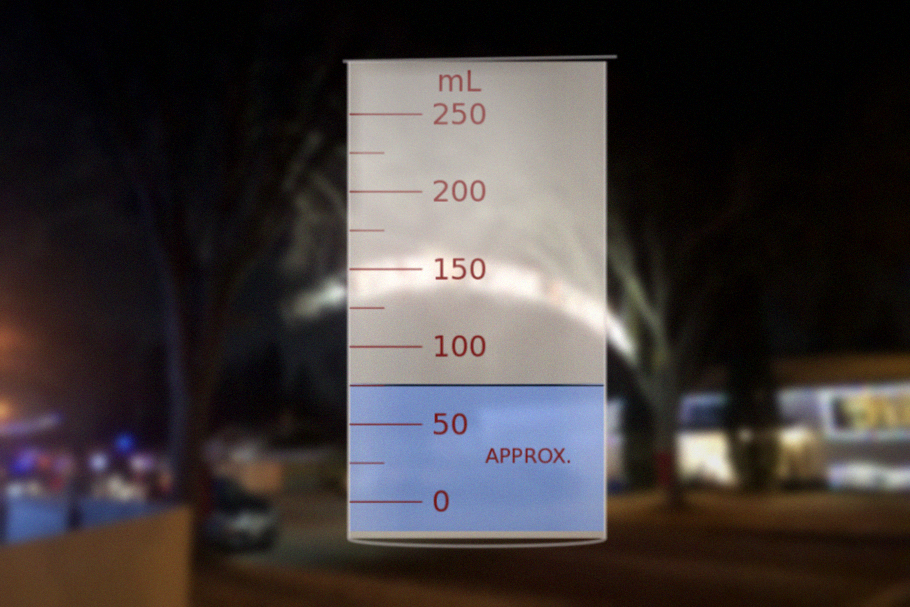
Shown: 75 mL
